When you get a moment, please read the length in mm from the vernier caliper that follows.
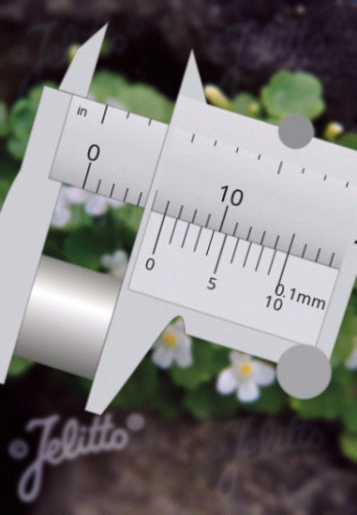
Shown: 6.0 mm
